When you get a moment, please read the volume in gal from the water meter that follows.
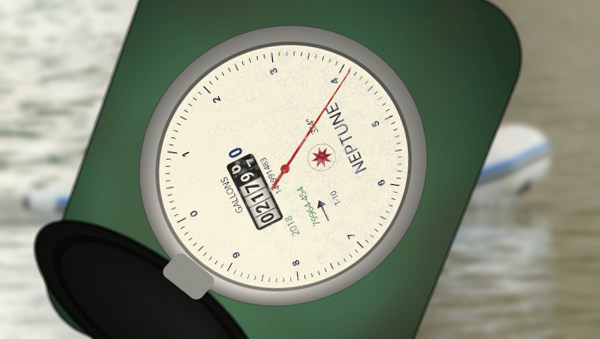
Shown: 217964.1 gal
